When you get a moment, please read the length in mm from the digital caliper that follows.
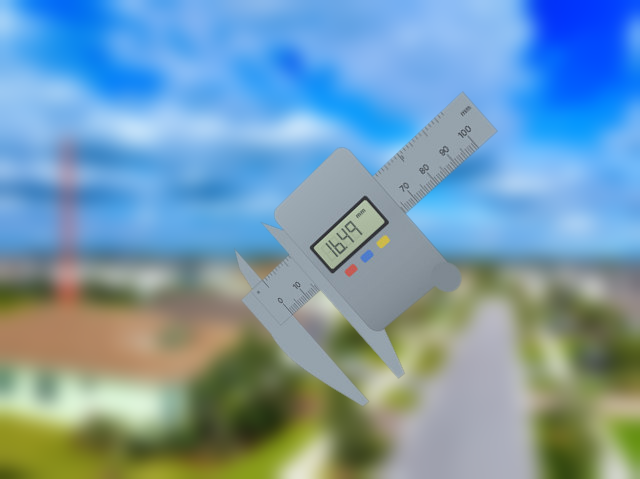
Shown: 16.49 mm
